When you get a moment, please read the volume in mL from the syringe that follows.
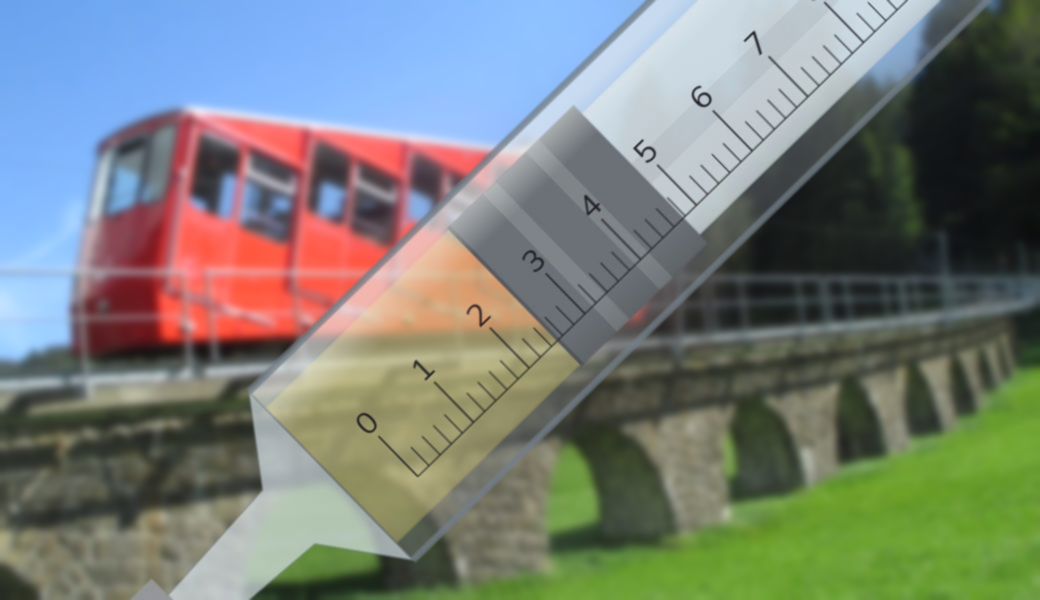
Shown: 2.5 mL
